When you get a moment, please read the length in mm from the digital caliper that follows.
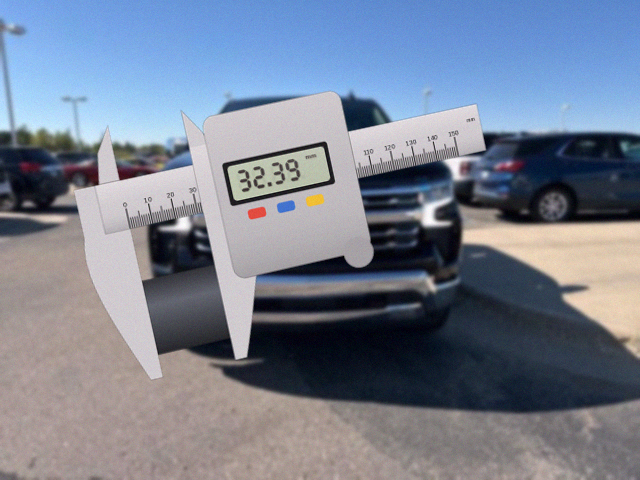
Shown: 32.39 mm
